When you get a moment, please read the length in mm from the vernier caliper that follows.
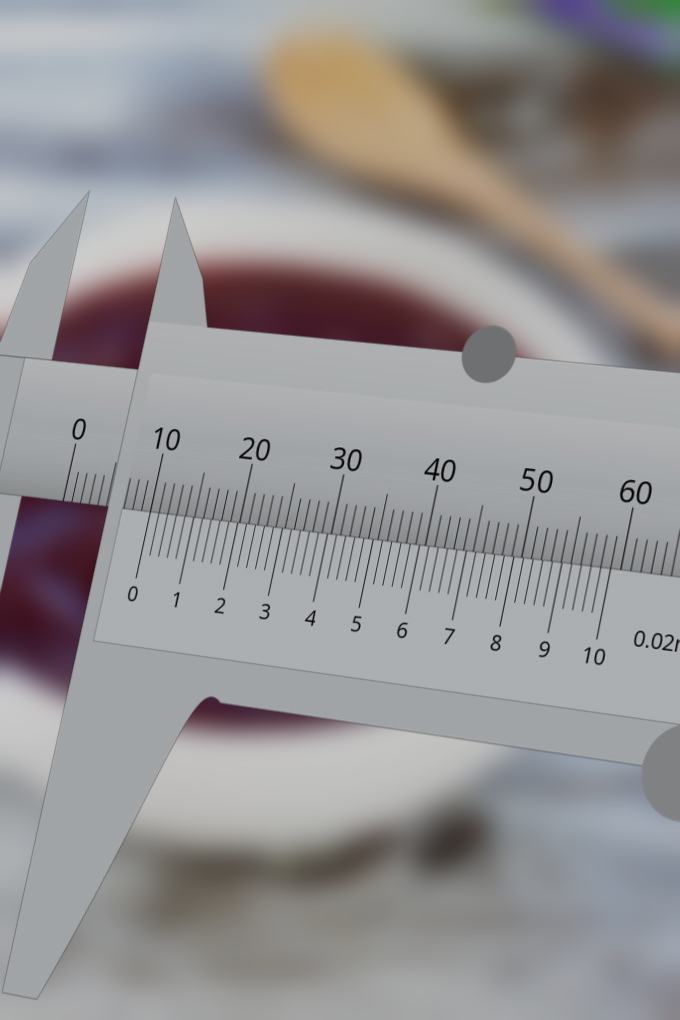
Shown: 10.0 mm
